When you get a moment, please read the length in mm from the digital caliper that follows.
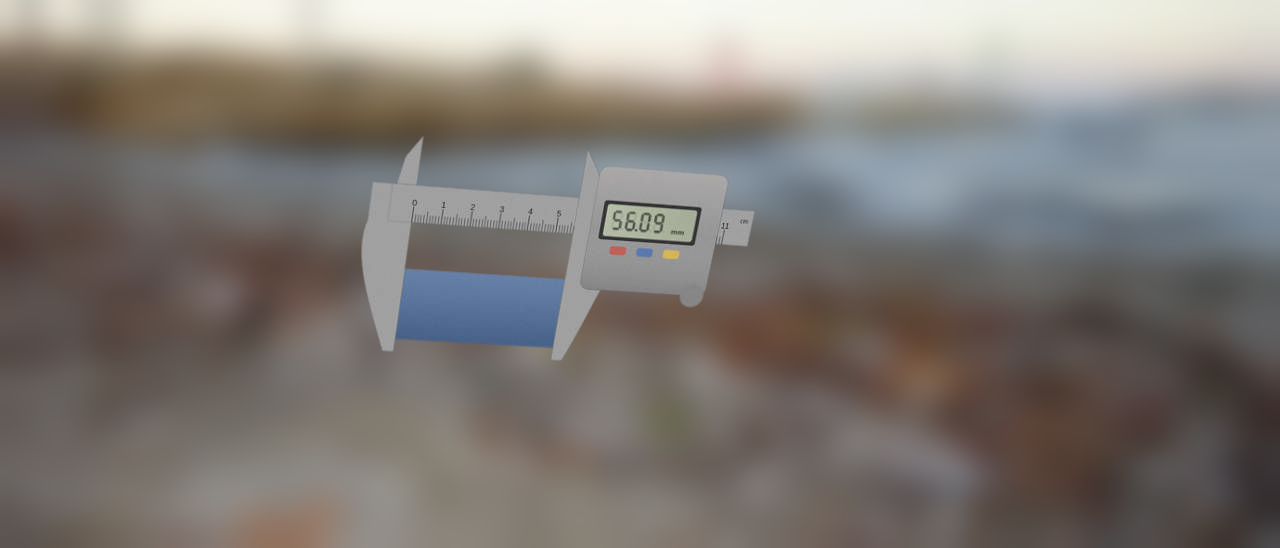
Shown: 56.09 mm
